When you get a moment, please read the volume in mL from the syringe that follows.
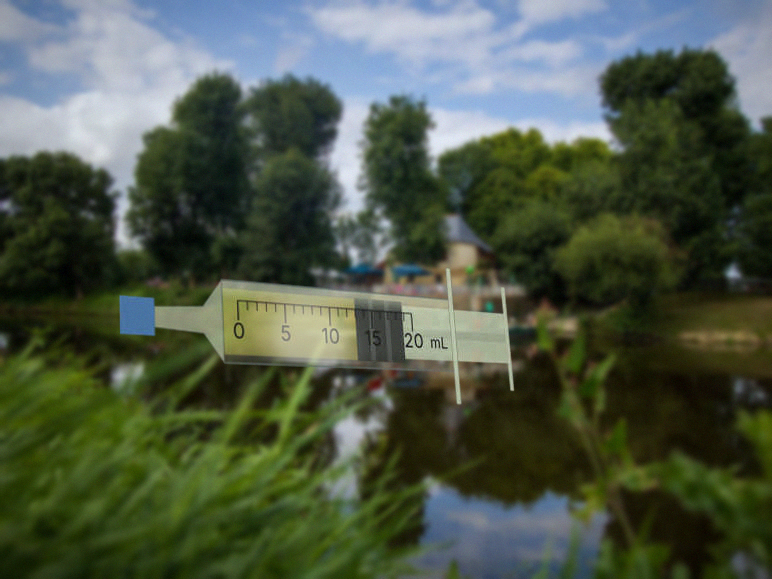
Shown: 13 mL
